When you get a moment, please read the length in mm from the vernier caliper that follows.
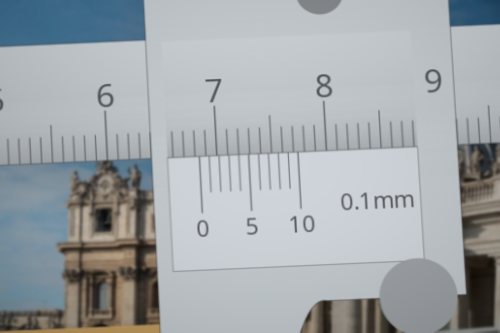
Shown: 68.4 mm
